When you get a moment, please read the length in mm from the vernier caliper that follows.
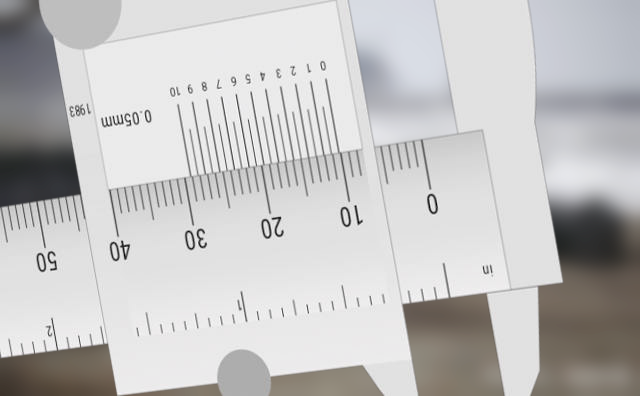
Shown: 10.2 mm
